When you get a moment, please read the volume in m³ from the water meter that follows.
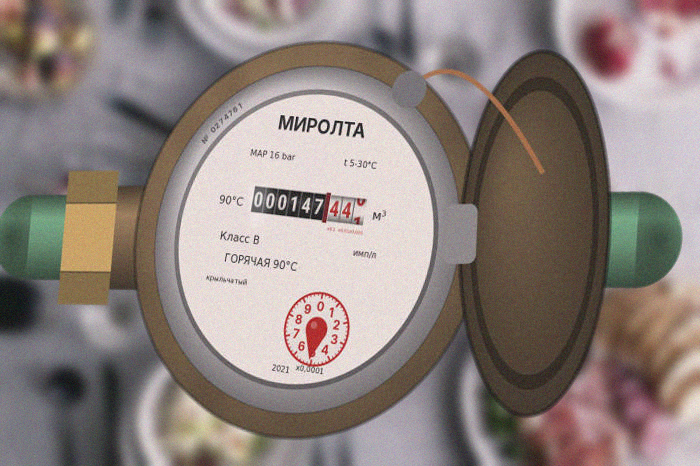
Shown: 147.4405 m³
